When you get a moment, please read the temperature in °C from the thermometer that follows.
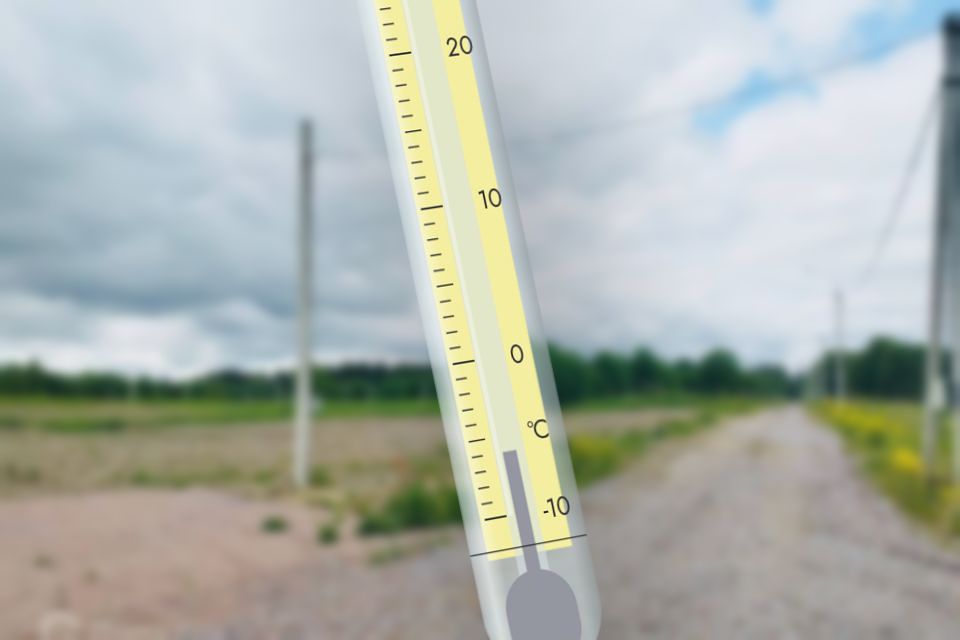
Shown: -6 °C
